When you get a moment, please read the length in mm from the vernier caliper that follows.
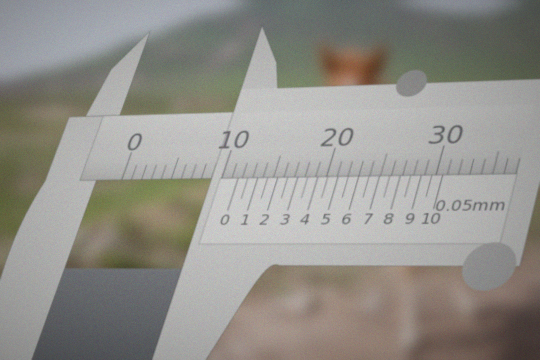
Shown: 11.6 mm
